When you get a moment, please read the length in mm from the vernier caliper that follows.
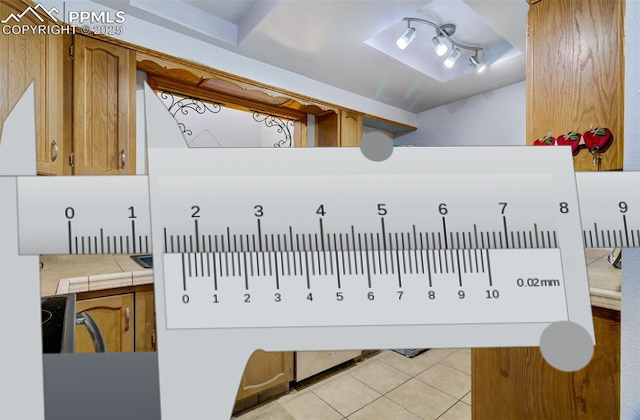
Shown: 17.6 mm
